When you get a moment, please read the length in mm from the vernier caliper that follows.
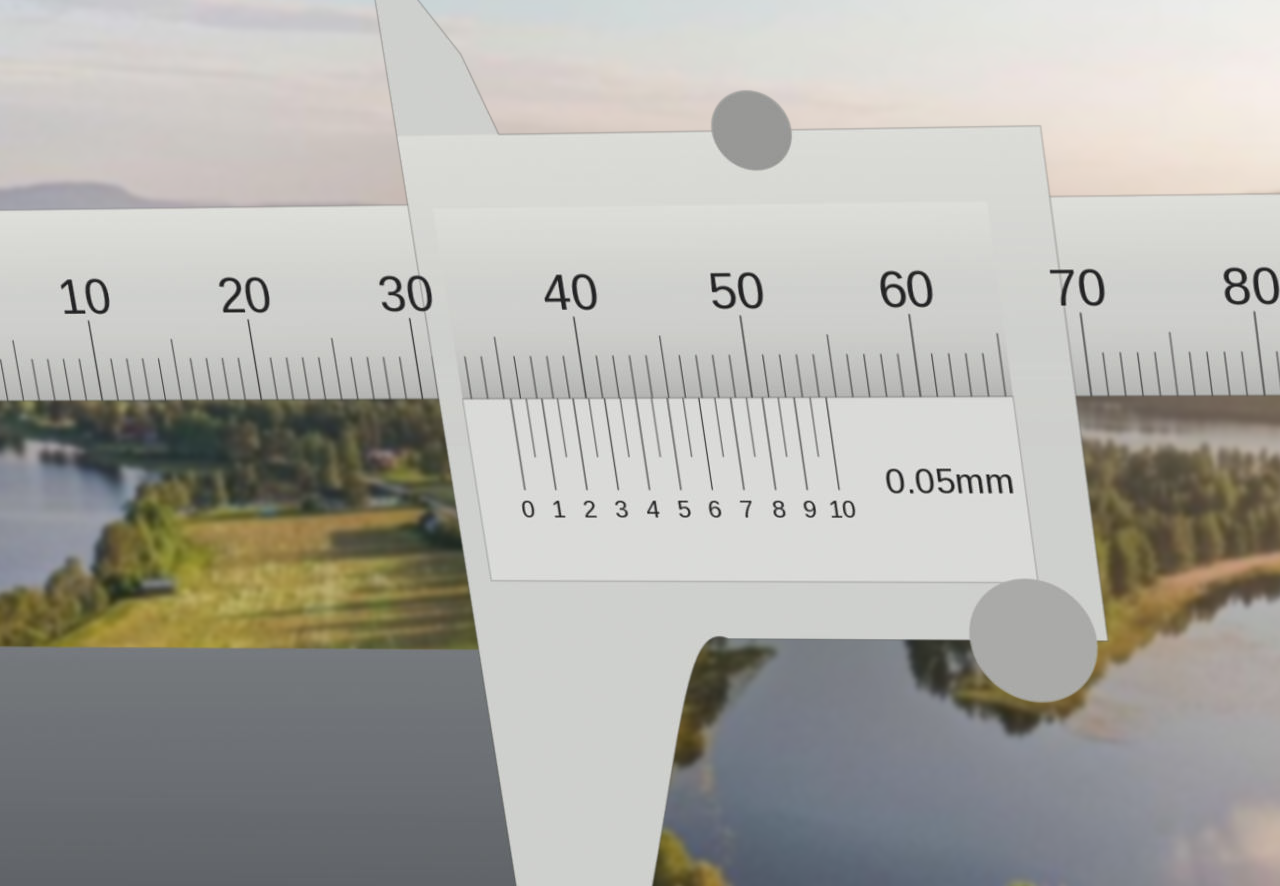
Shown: 35.4 mm
